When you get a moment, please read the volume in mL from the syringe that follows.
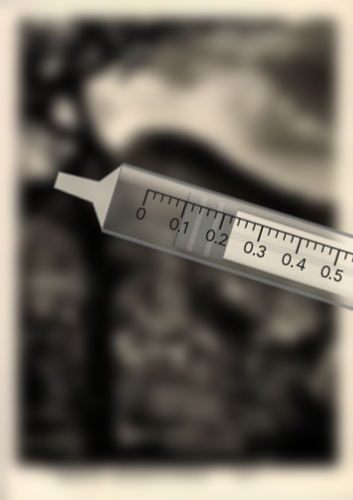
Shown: 0.1 mL
